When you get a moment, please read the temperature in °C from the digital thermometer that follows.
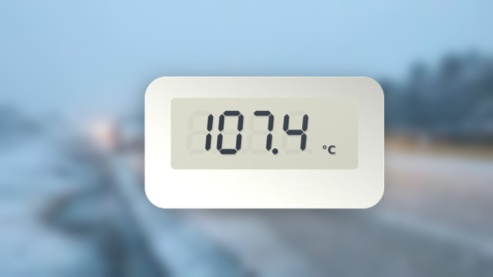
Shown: 107.4 °C
